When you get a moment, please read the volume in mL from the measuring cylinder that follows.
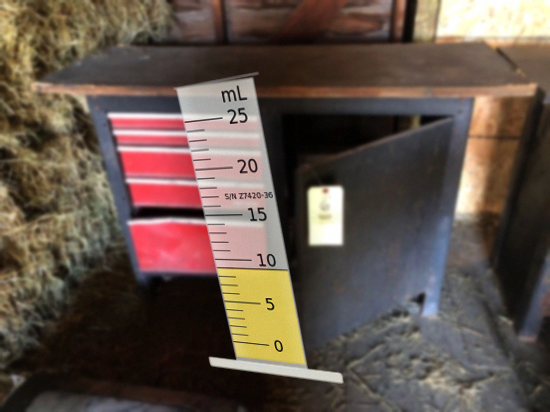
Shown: 9 mL
